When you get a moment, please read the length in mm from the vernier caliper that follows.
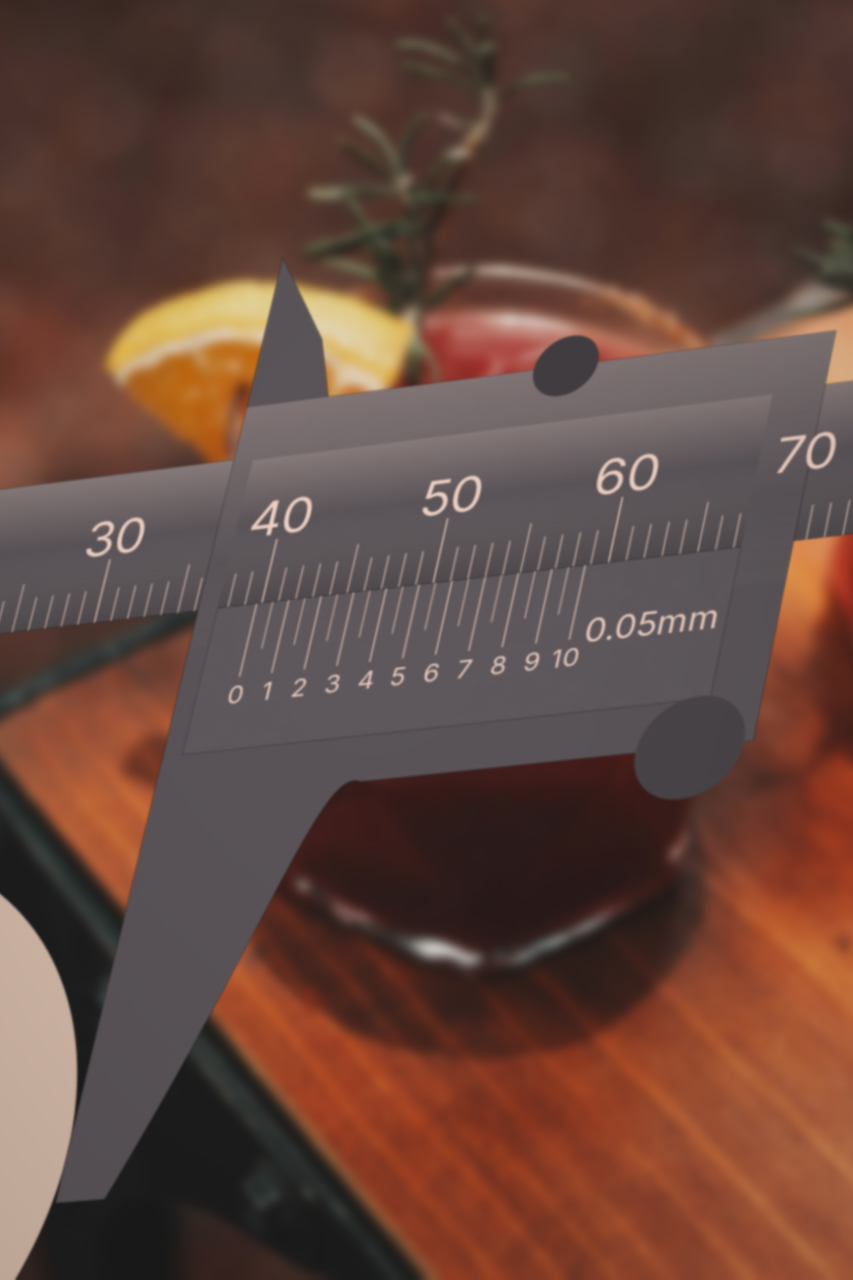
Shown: 39.7 mm
